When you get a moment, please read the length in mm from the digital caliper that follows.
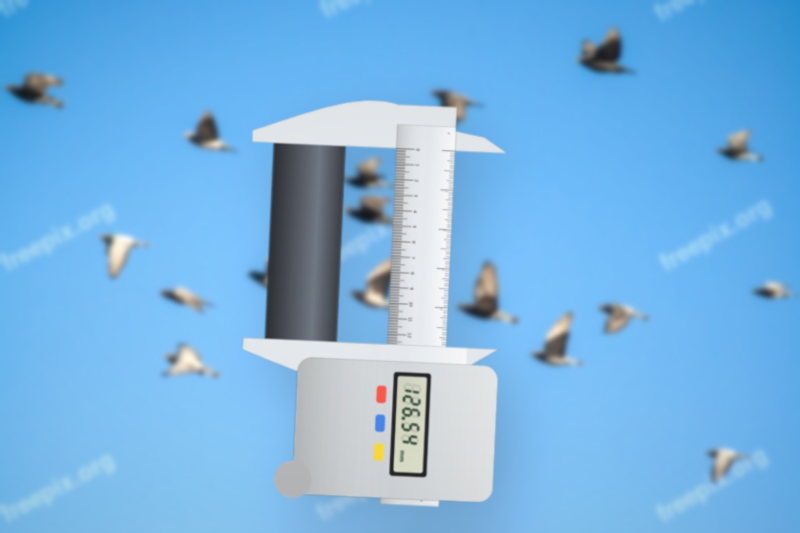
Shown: 126.54 mm
